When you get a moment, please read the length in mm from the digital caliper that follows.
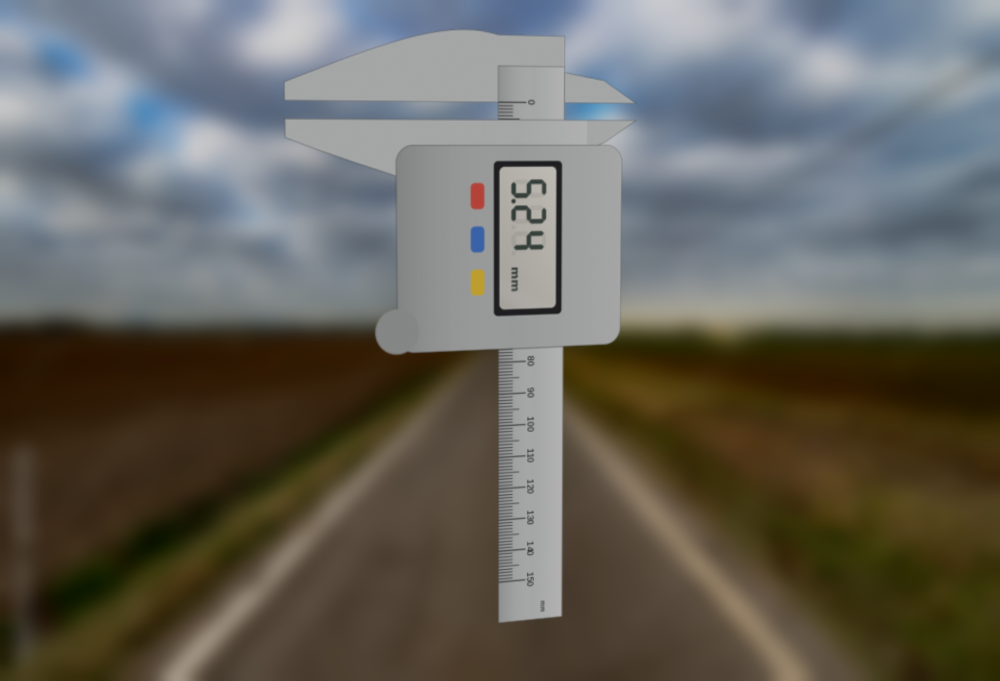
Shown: 5.24 mm
